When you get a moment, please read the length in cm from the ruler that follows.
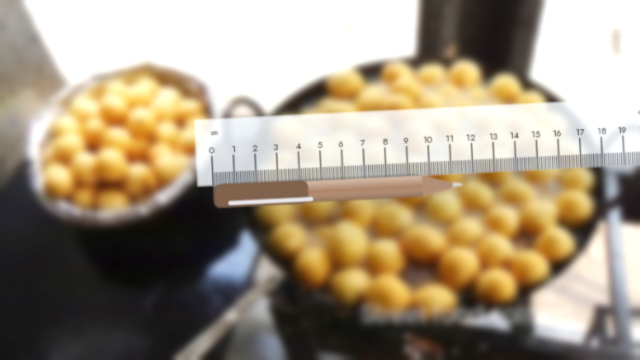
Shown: 11.5 cm
